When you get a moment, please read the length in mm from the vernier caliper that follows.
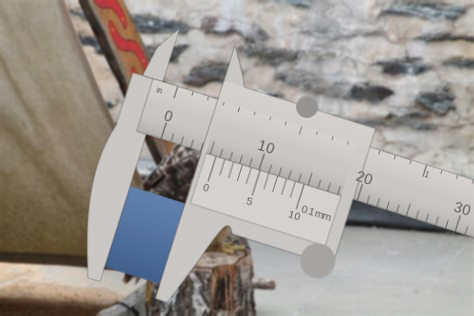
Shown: 5.6 mm
